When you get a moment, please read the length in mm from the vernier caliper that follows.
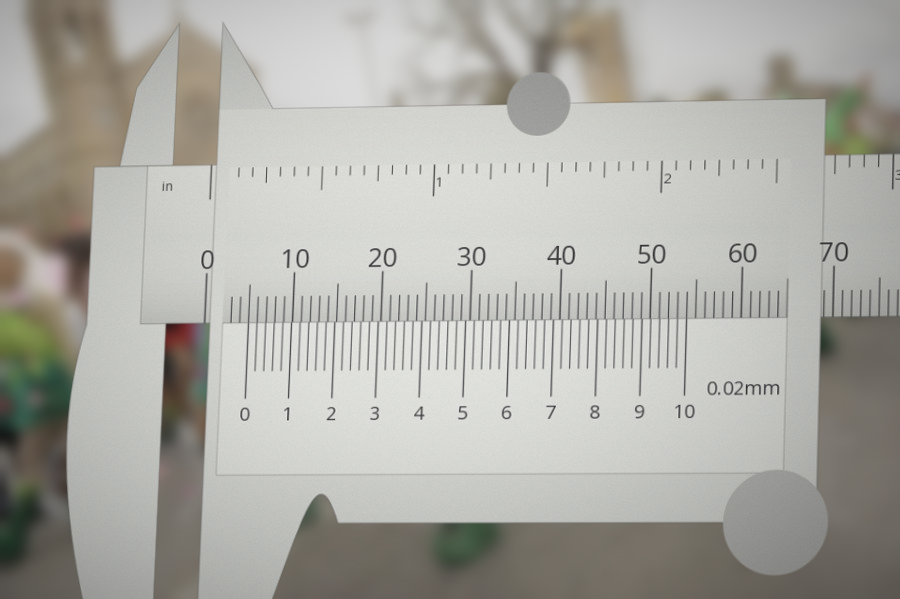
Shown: 5.0 mm
